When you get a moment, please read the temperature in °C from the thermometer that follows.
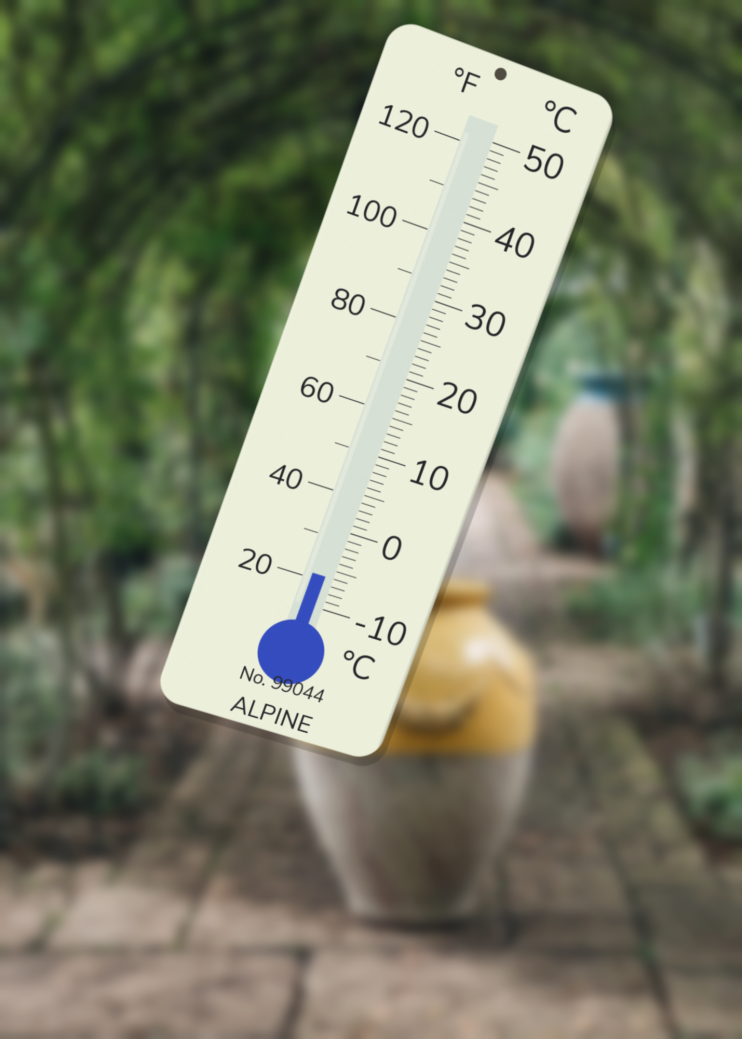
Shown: -6 °C
